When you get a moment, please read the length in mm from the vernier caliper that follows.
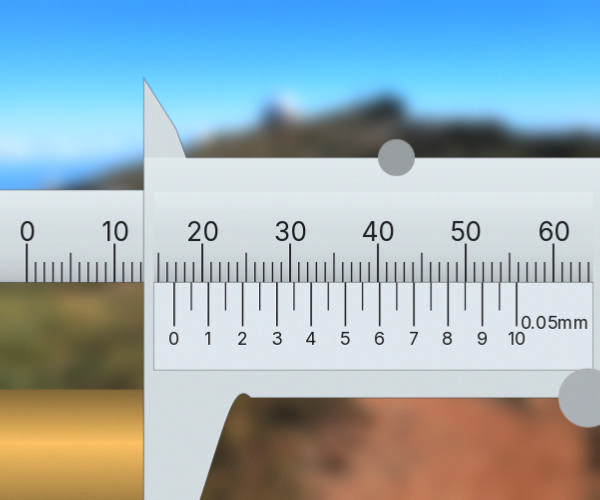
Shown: 16.8 mm
